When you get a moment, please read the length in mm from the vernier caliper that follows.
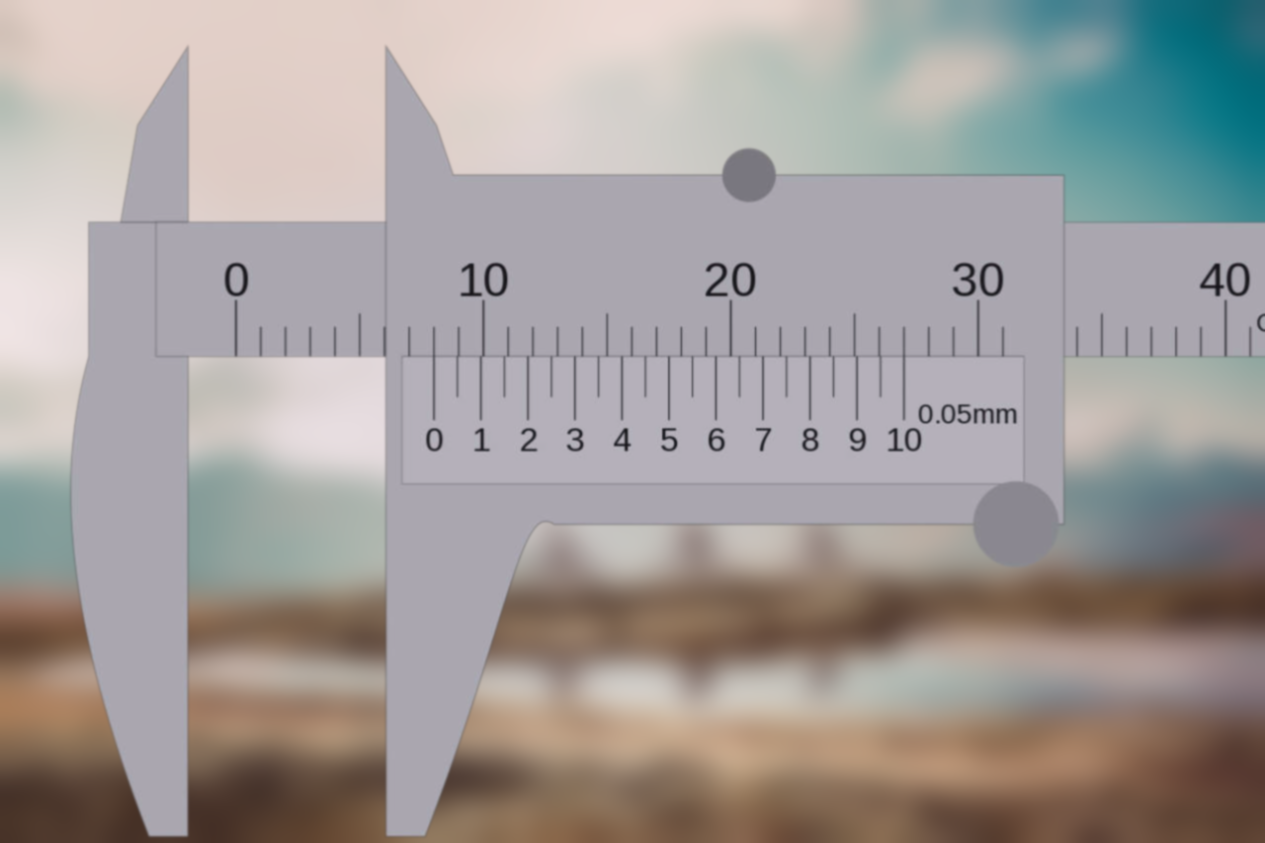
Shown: 8.0 mm
